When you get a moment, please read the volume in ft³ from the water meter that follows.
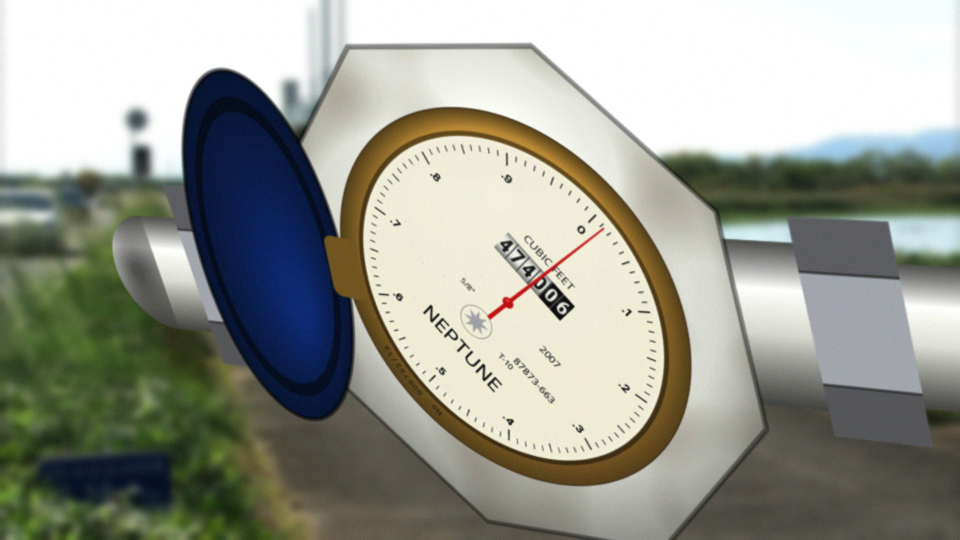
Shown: 474006.01 ft³
